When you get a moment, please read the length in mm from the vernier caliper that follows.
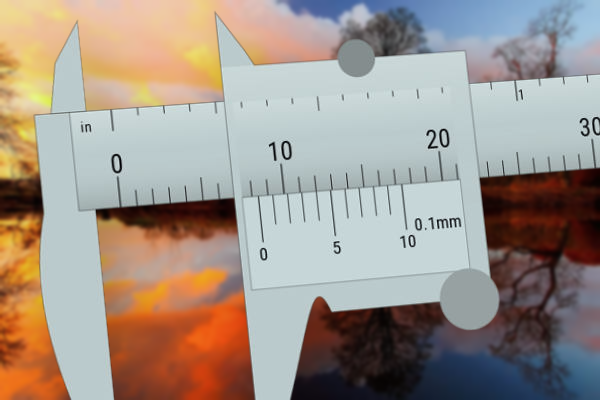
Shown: 8.4 mm
